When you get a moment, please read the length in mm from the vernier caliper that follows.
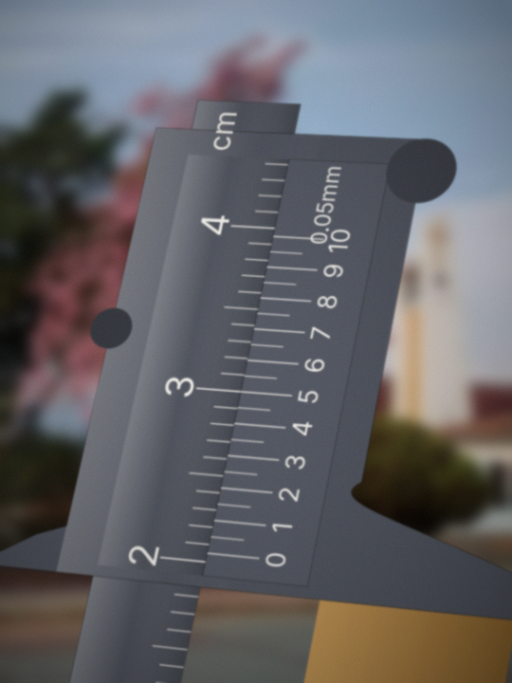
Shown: 20.5 mm
